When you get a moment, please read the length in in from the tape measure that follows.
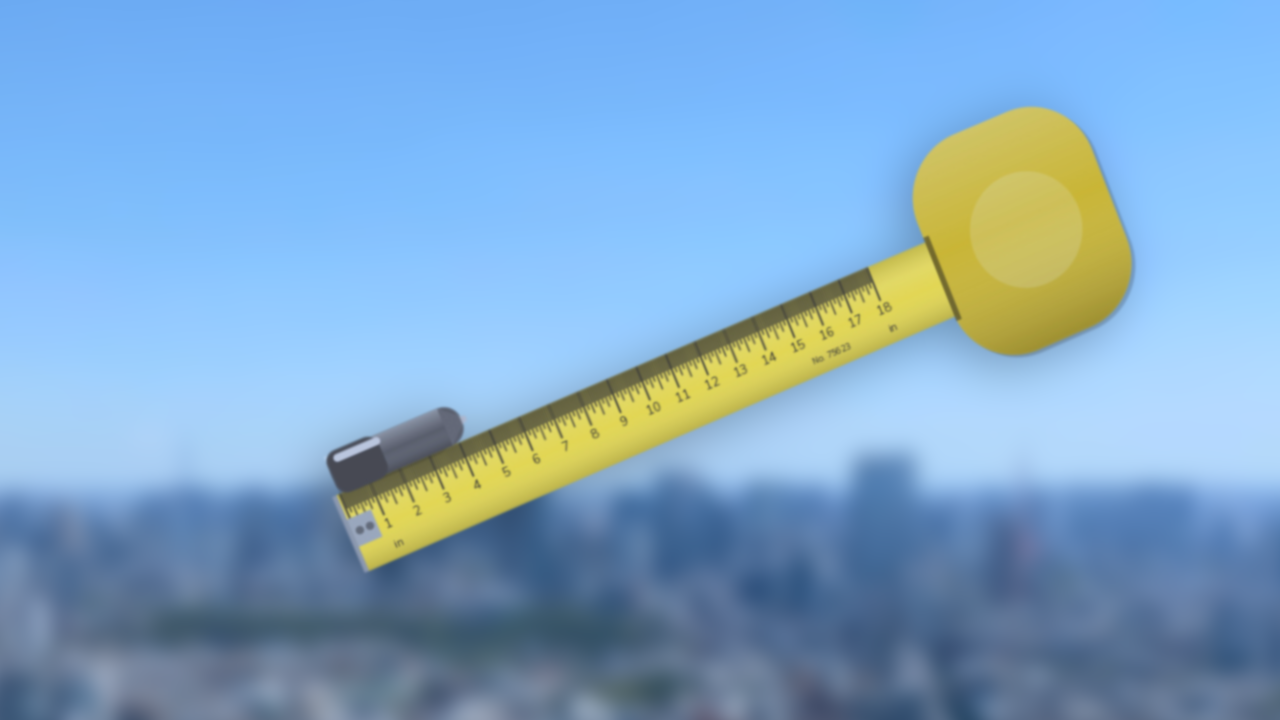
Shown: 4.5 in
